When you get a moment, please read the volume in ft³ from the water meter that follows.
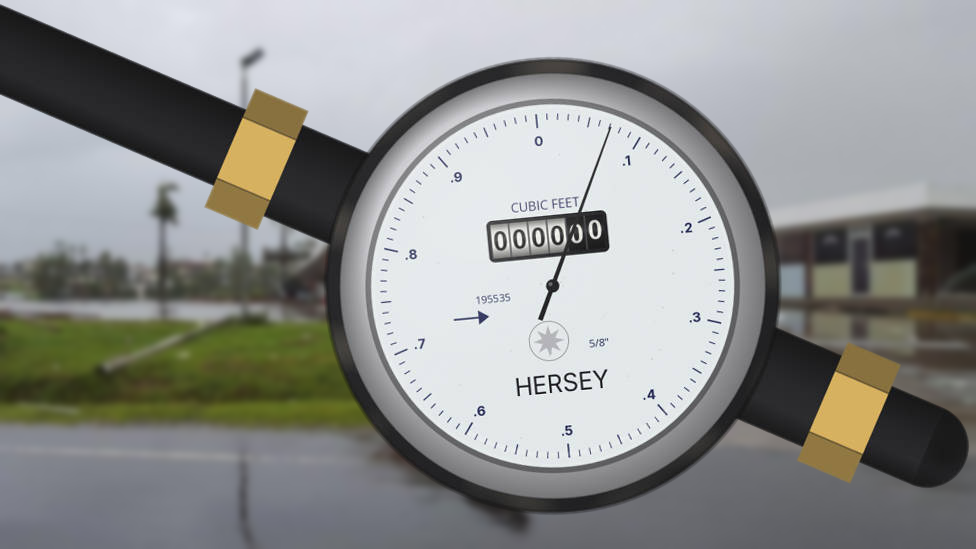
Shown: 0.07 ft³
